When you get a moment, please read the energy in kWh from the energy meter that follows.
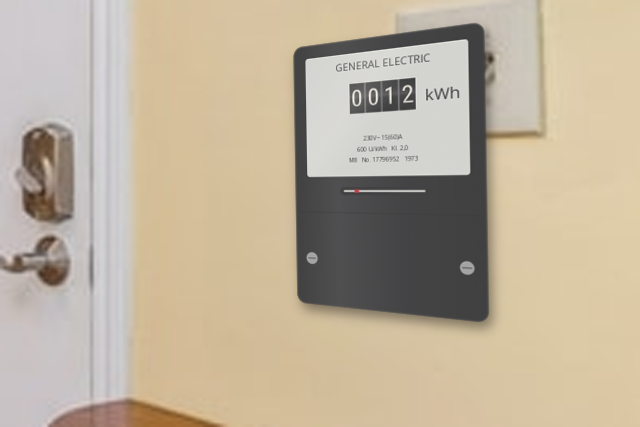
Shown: 12 kWh
